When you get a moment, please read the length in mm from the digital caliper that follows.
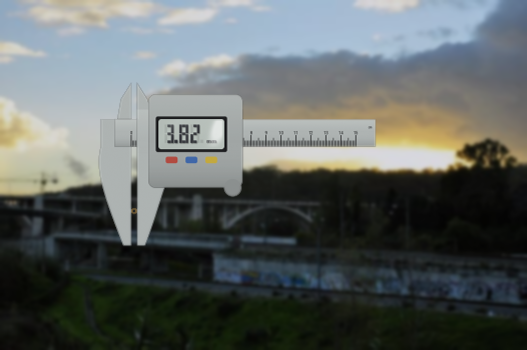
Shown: 3.82 mm
